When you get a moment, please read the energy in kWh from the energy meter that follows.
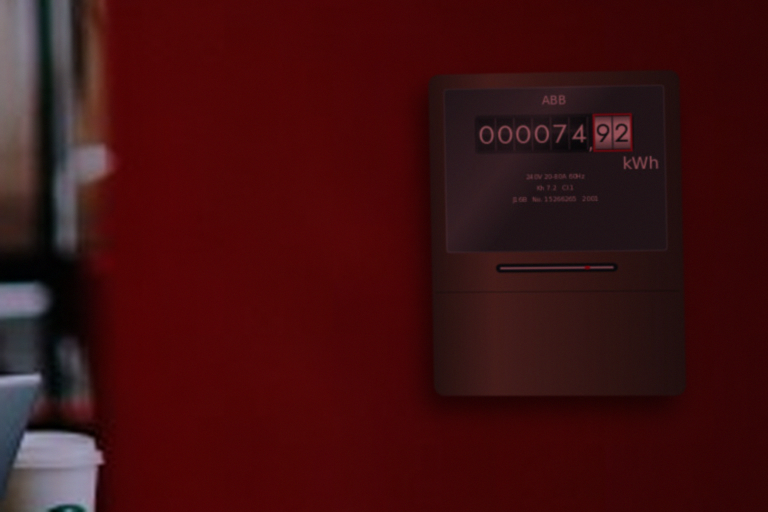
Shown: 74.92 kWh
